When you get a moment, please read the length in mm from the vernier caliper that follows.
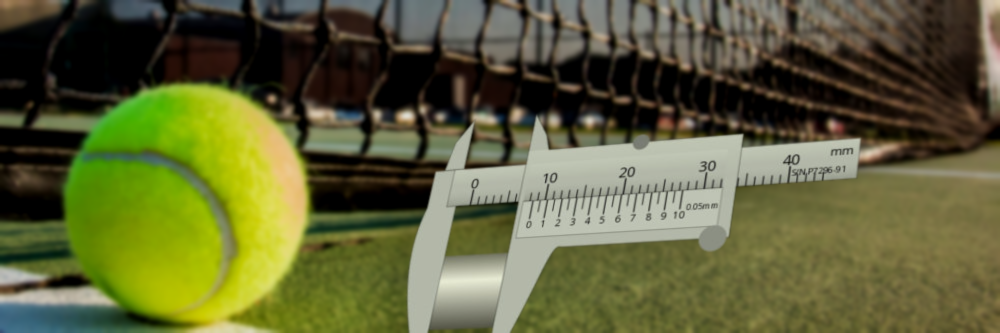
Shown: 8.4 mm
